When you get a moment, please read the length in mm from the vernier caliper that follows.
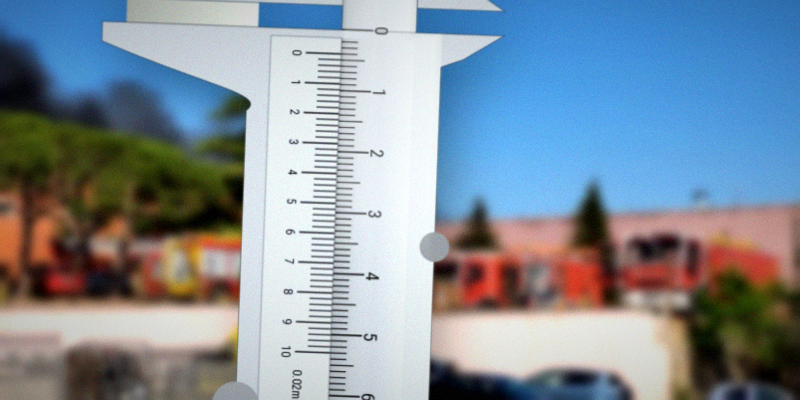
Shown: 4.0 mm
